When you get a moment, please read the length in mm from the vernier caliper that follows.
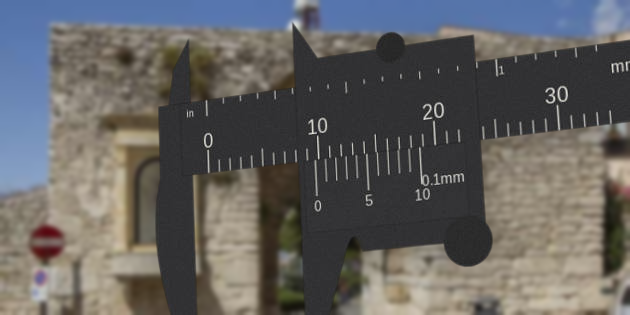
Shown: 9.7 mm
